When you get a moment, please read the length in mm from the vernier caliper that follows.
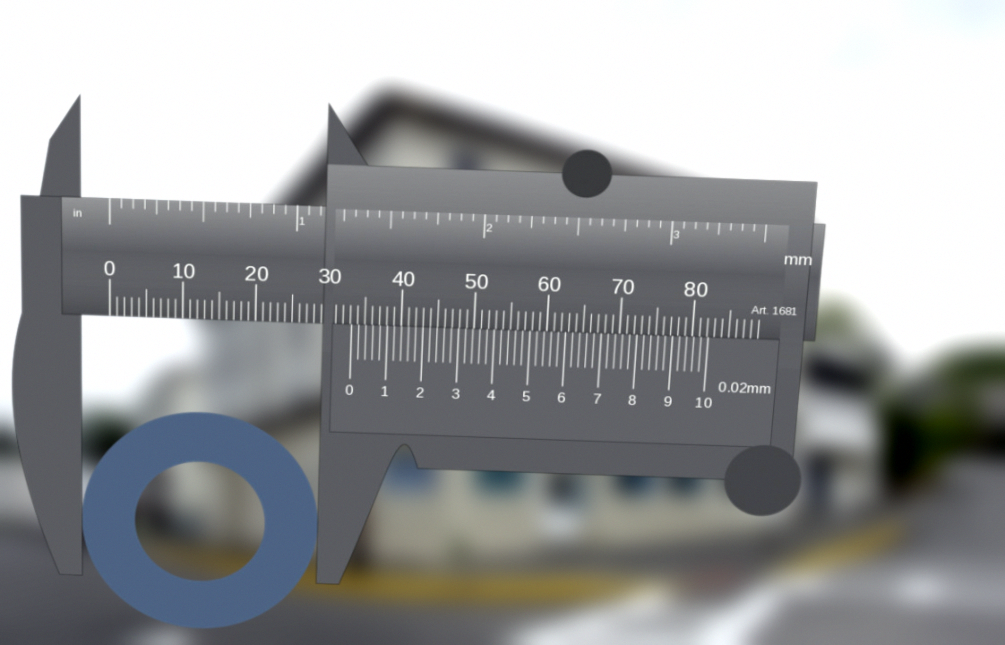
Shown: 33.2 mm
